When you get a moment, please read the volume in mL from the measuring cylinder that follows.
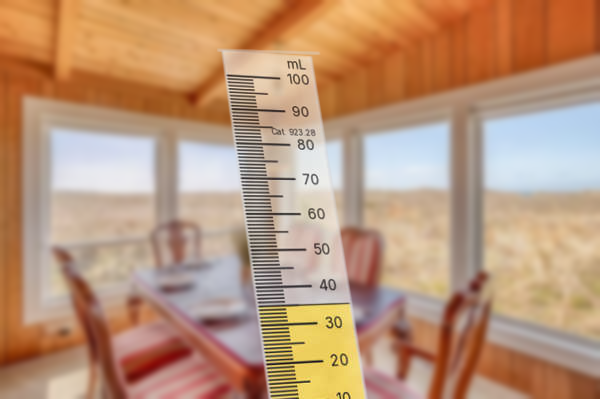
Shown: 35 mL
